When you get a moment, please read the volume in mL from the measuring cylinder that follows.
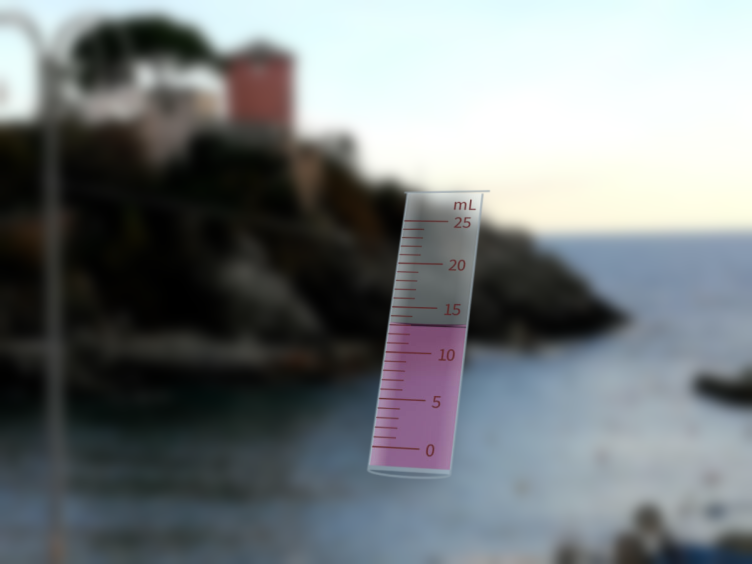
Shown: 13 mL
